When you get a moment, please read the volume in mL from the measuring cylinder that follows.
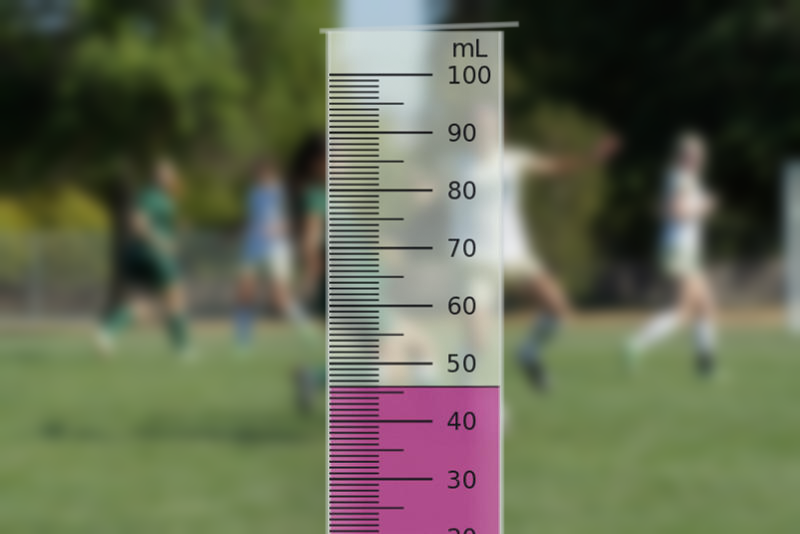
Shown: 46 mL
